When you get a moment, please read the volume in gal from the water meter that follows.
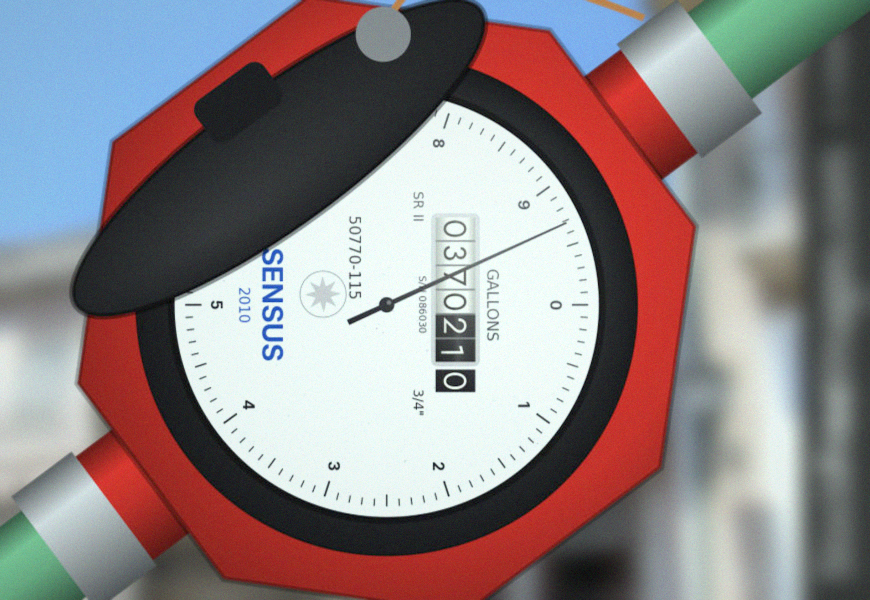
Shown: 370209.3 gal
